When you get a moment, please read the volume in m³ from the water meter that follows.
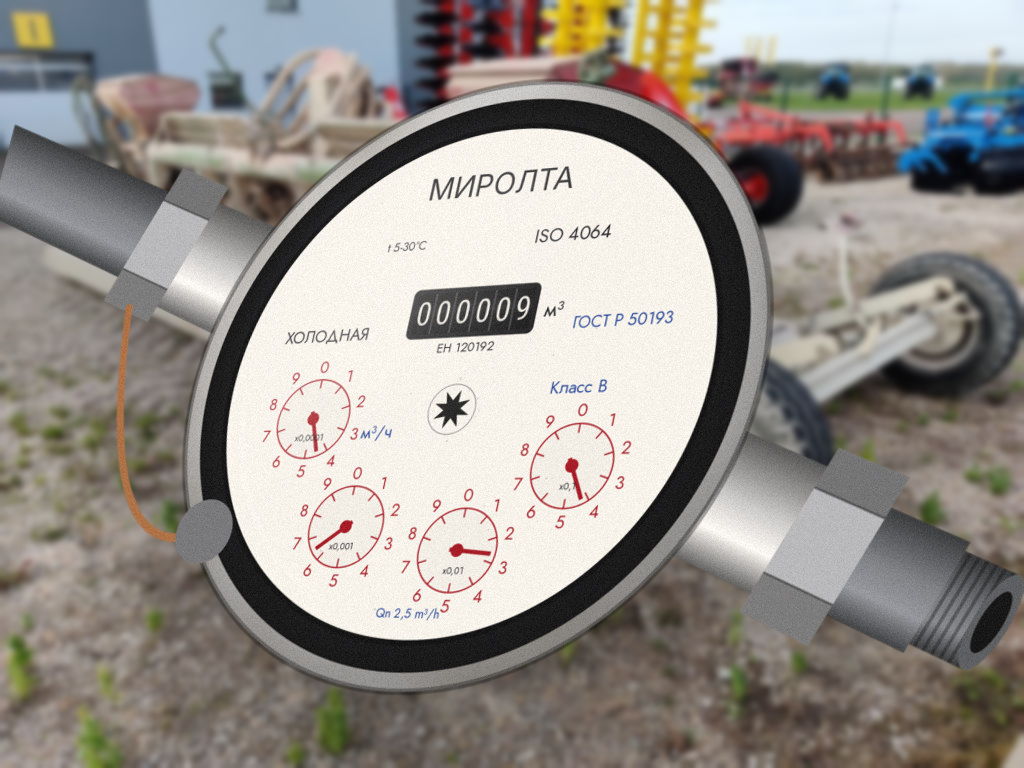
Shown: 9.4264 m³
